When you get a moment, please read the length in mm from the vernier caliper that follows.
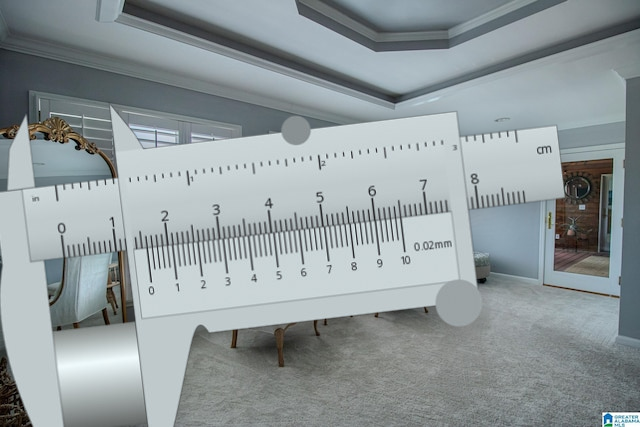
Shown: 16.0 mm
